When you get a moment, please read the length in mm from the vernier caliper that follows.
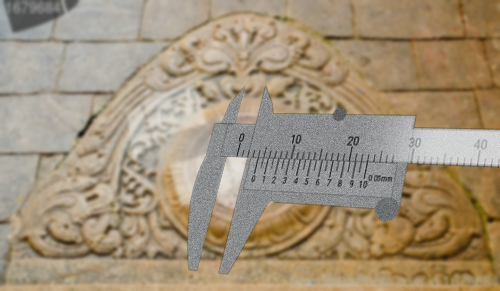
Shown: 4.0 mm
